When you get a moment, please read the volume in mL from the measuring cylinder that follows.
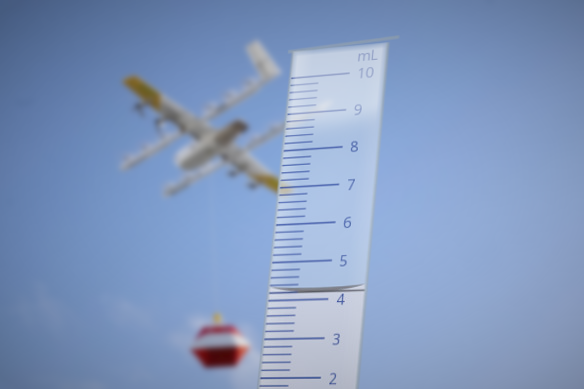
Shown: 4.2 mL
